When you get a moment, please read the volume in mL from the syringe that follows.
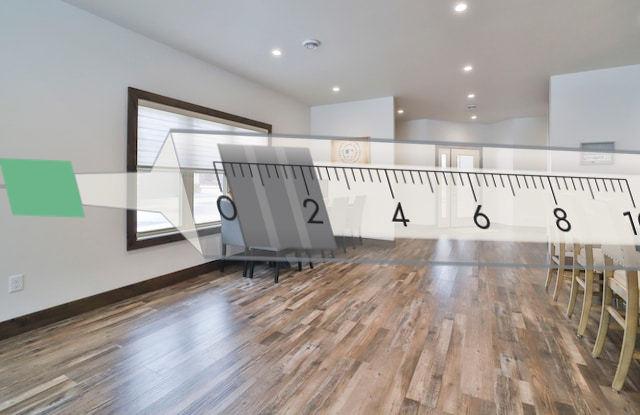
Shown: 0.2 mL
